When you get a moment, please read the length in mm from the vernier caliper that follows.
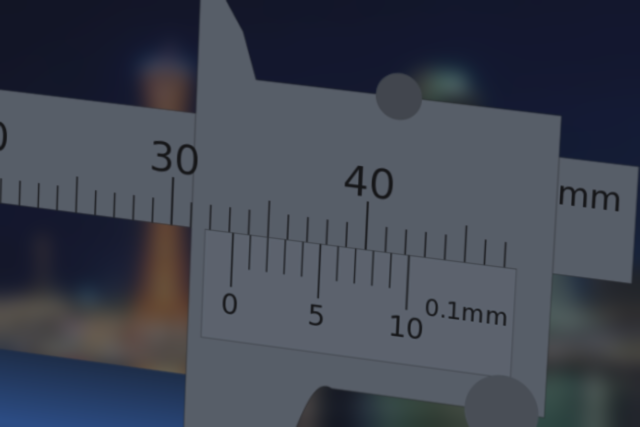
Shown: 33.2 mm
